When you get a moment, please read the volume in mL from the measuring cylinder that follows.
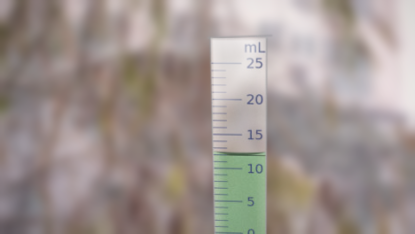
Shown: 12 mL
